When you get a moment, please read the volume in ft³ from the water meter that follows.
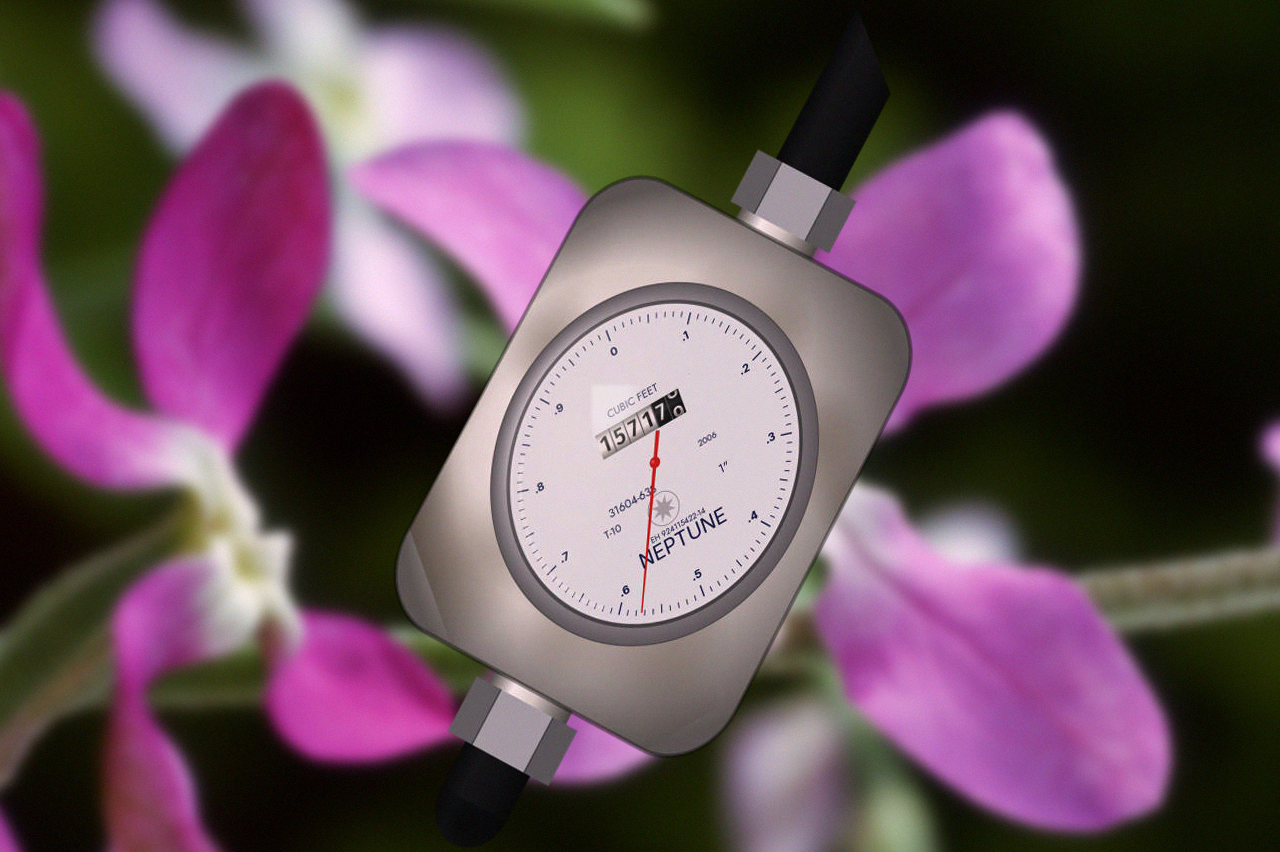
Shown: 157178.57 ft³
